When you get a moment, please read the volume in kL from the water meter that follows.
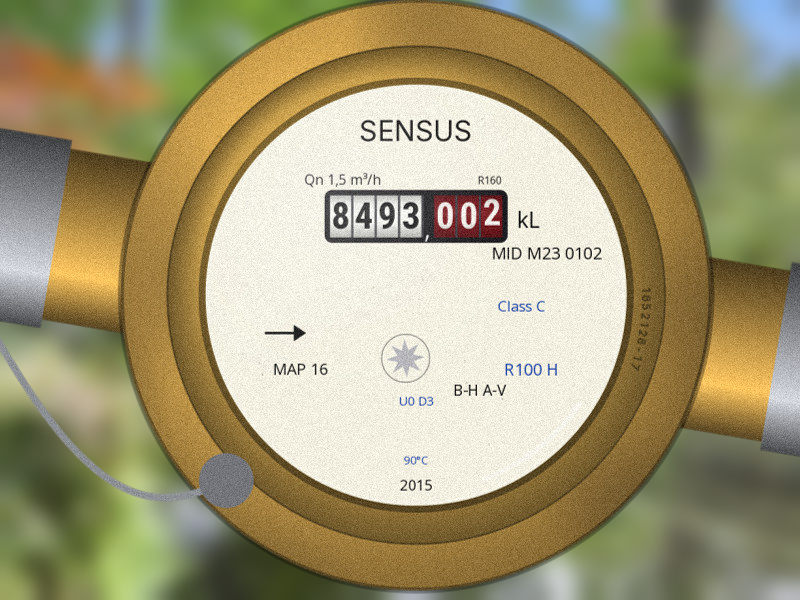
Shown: 8493.002 kL
